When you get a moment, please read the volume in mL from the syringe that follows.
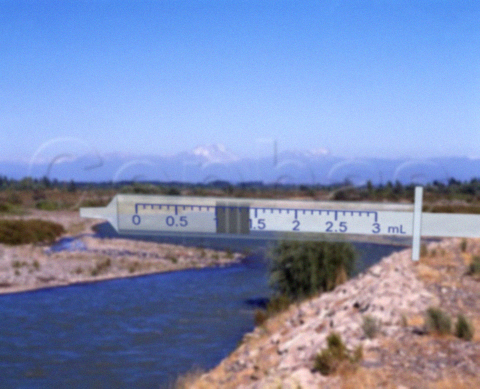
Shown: 1 mL
